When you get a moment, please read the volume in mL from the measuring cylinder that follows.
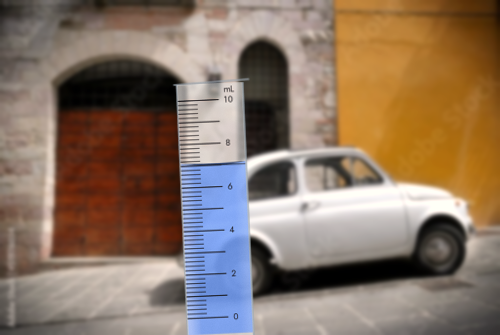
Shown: 7 mL
